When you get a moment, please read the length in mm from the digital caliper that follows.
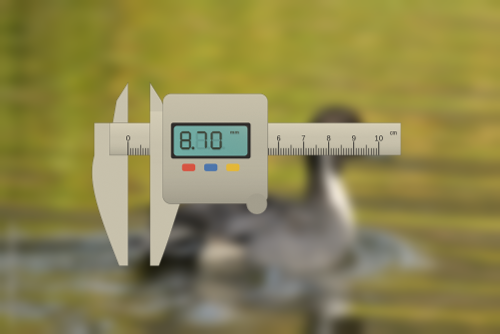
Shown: 8.70 mm
